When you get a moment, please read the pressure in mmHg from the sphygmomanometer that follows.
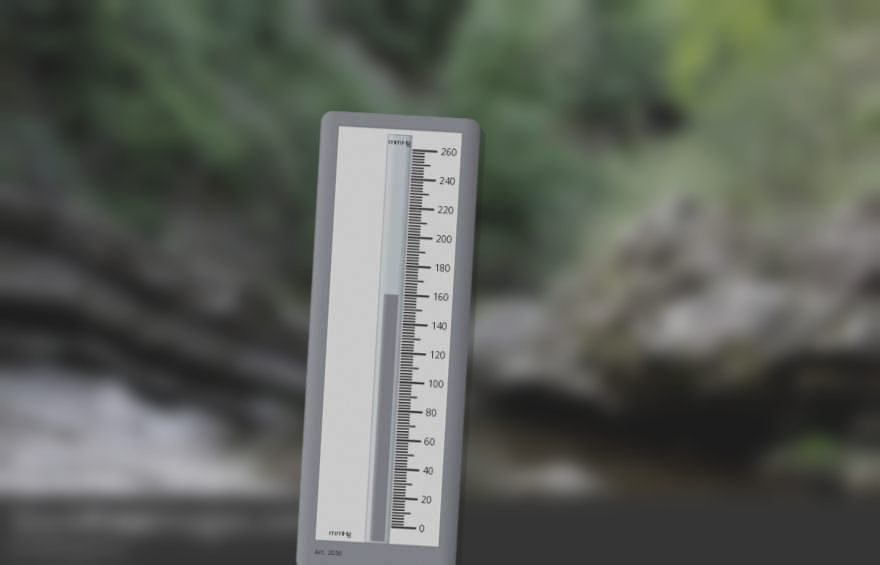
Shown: 160 mmHg
